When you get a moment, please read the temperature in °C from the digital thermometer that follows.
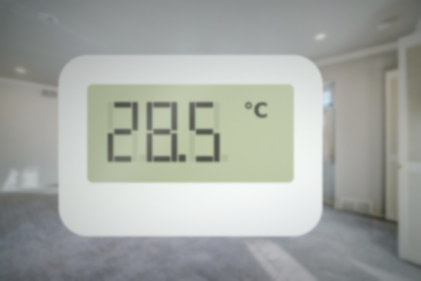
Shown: 28.5 °C
